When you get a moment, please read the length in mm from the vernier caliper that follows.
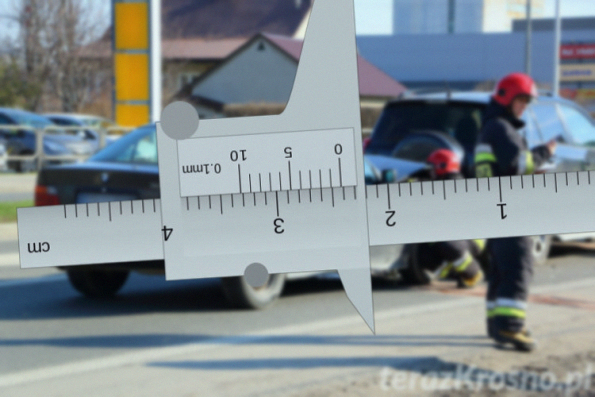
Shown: 24.2 mm
